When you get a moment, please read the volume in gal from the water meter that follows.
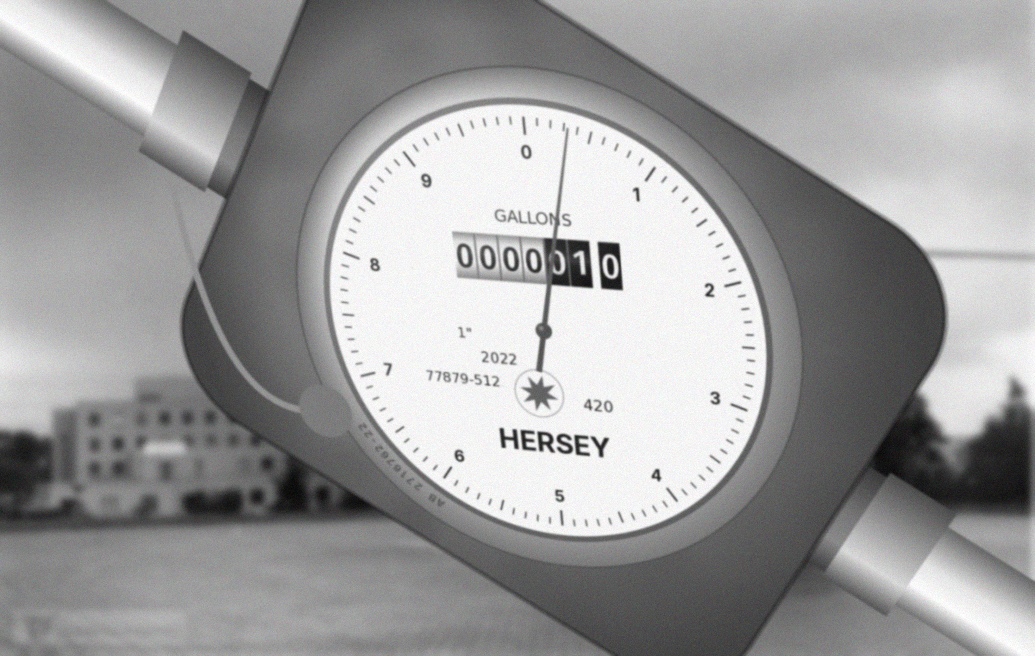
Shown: 10.3 gal
